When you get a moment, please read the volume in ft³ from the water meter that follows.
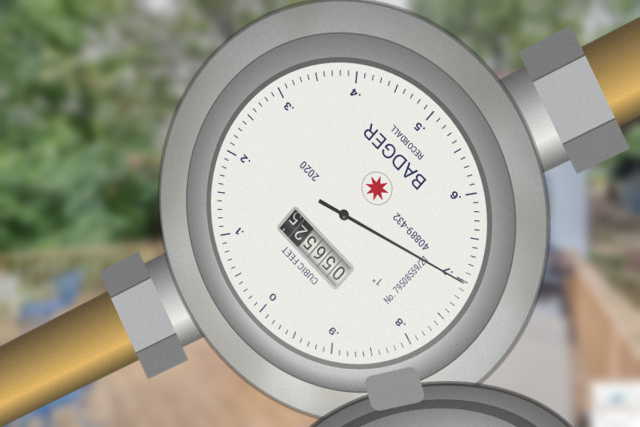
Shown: 56524.70 ft³
